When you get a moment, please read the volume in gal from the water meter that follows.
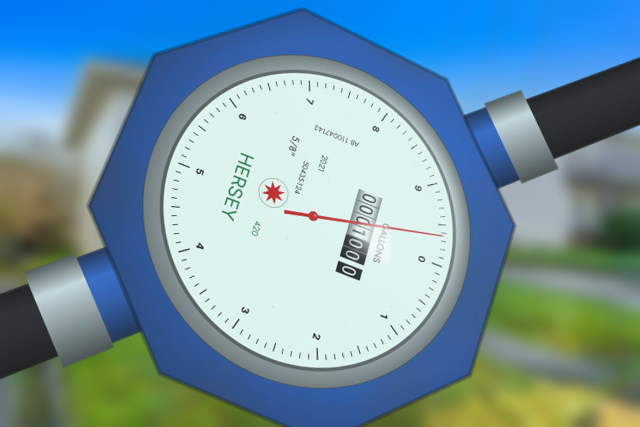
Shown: 999.6 gal
